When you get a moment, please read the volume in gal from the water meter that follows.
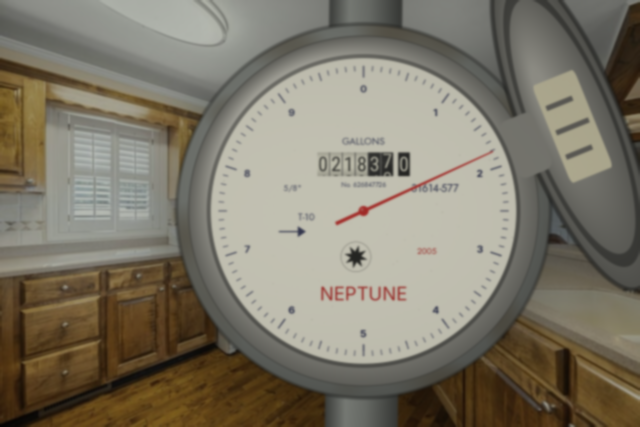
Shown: 218371.8 gal
